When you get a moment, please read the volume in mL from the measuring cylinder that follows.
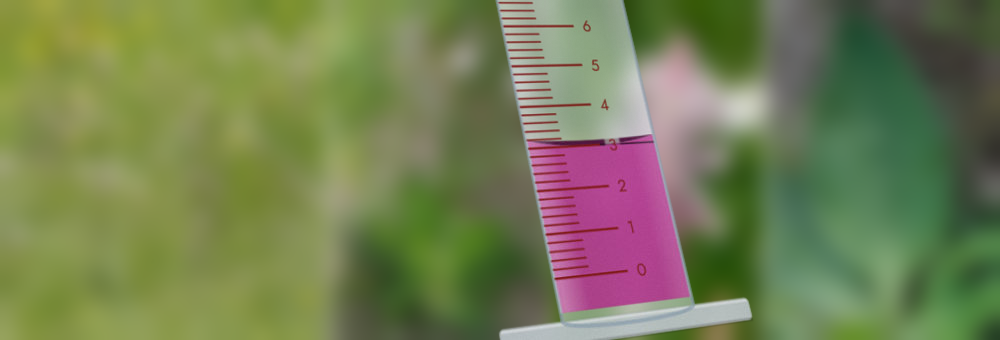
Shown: 3 mL
